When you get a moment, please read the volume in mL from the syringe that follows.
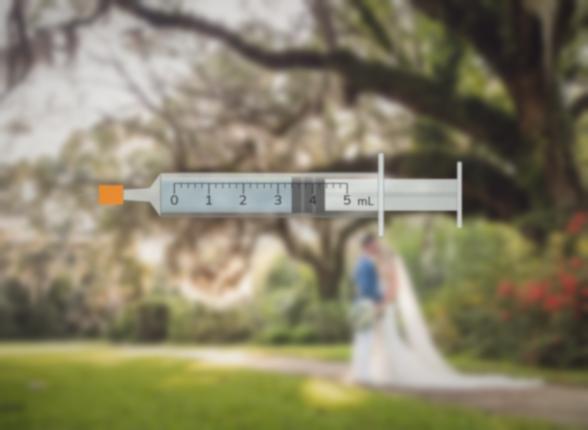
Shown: 3.4 mL
